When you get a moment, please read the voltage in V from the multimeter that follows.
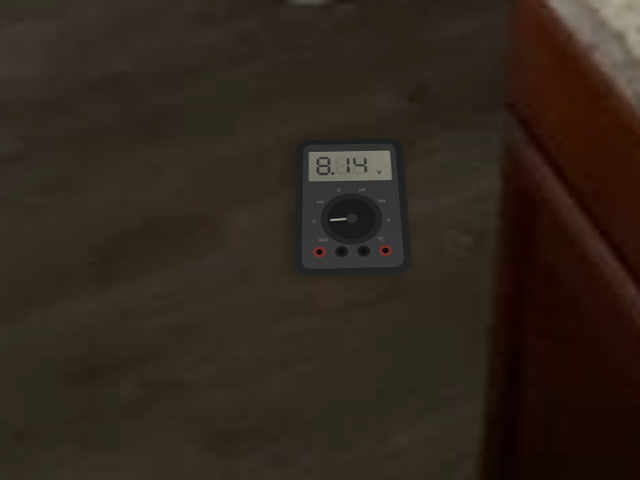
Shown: 8.14 V
